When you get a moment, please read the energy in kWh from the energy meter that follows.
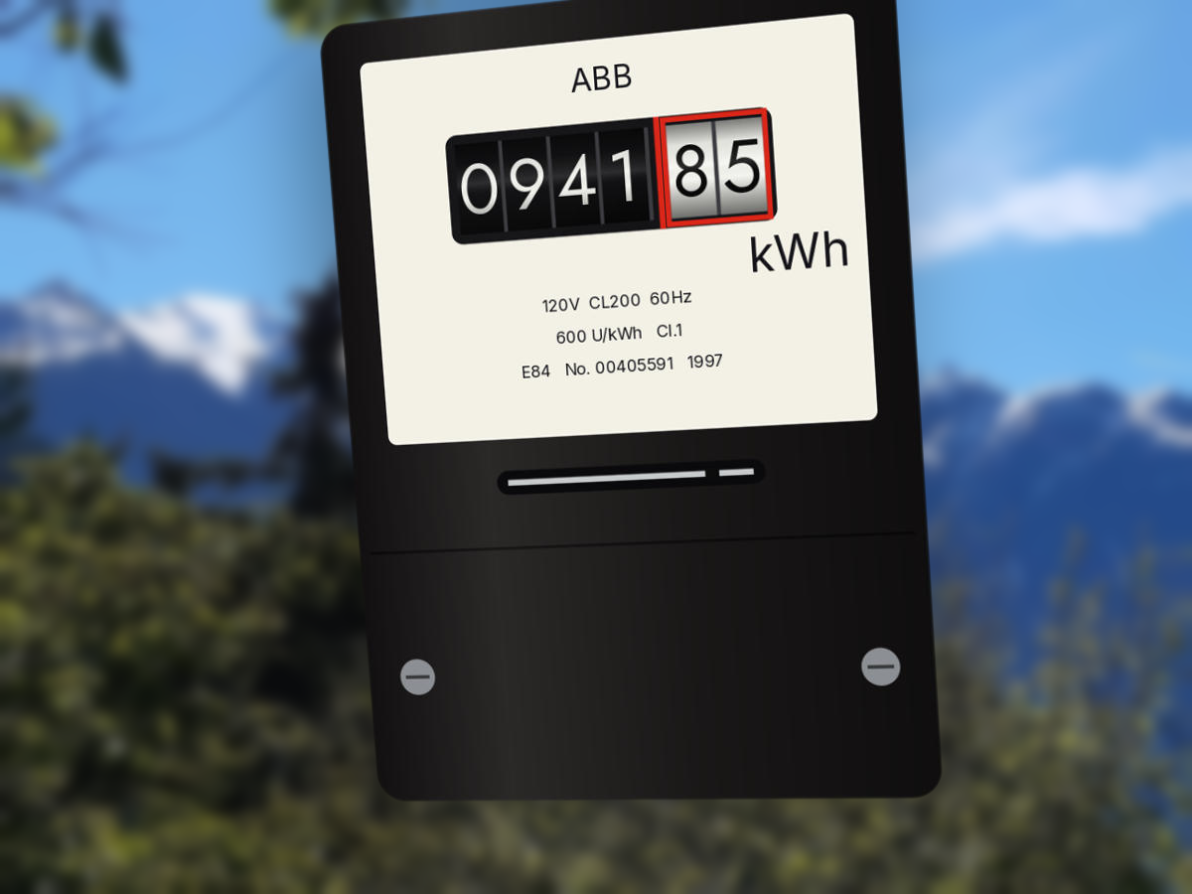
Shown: 941.85 kWh
